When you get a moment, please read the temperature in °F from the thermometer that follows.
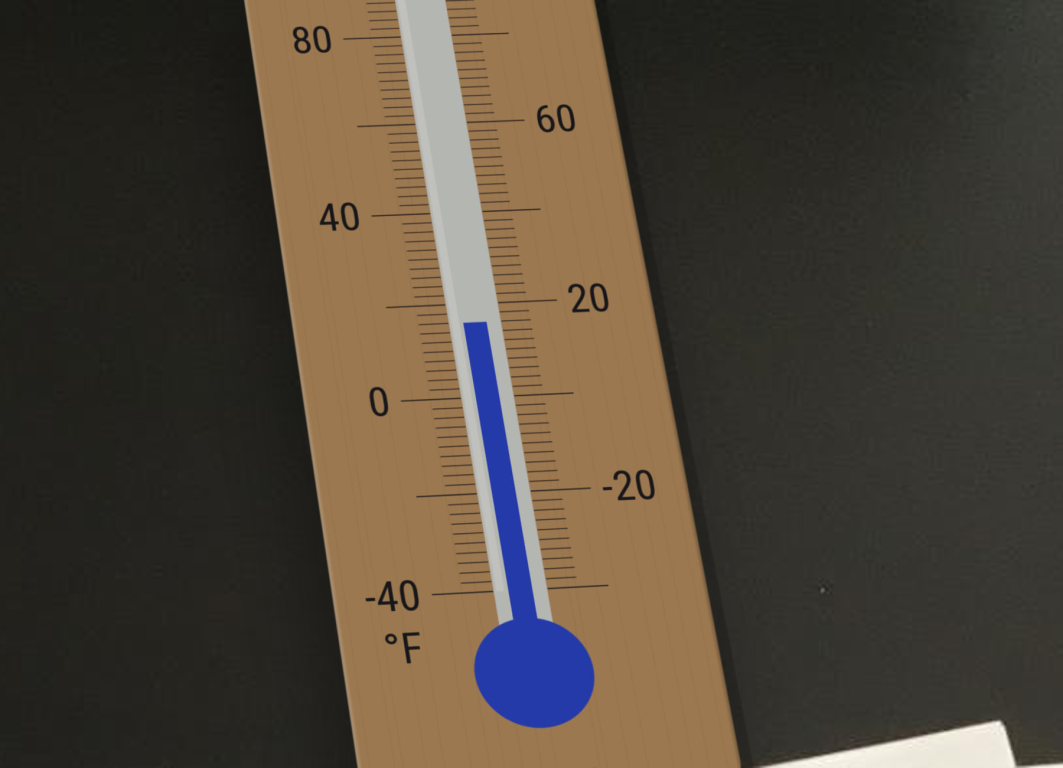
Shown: 16 °F
